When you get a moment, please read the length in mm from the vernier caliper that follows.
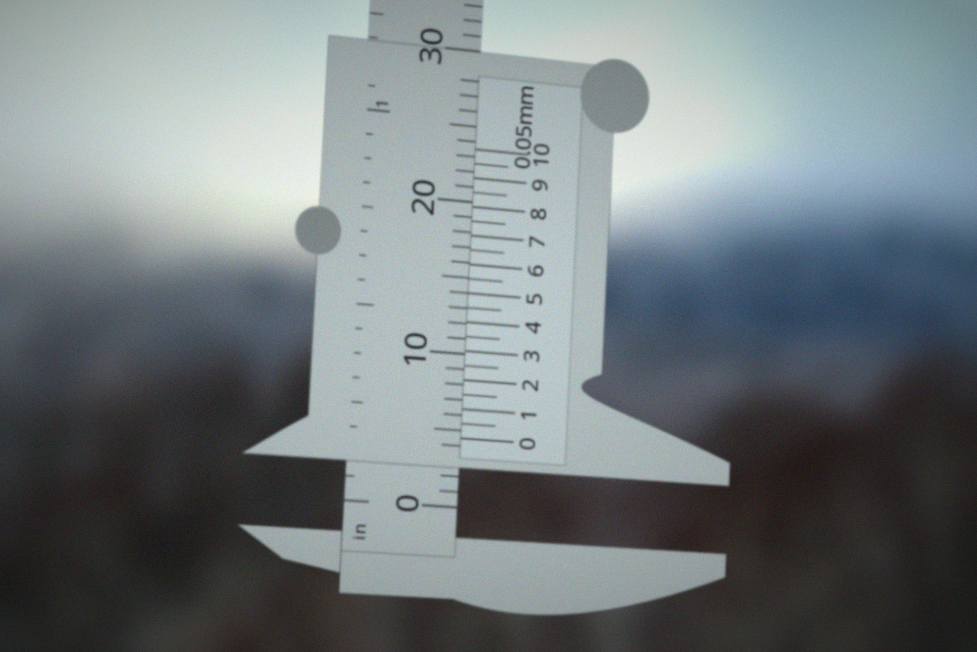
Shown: 4.5 mm
